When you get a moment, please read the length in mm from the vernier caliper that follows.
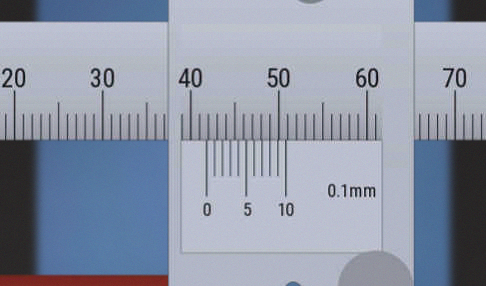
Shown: 41.8 mm
